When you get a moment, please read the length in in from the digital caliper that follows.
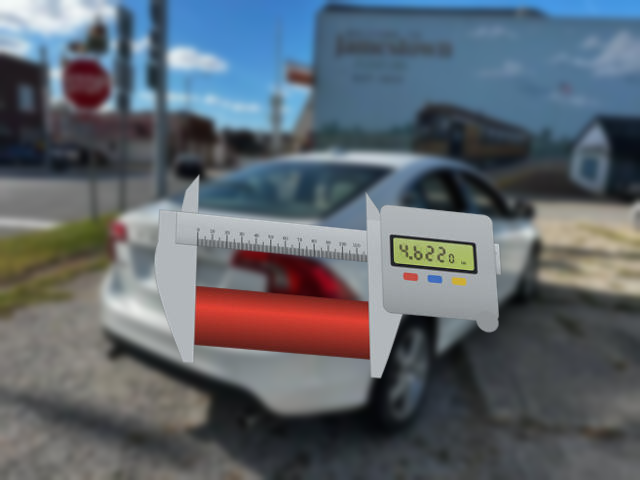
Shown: 4.6220 in
